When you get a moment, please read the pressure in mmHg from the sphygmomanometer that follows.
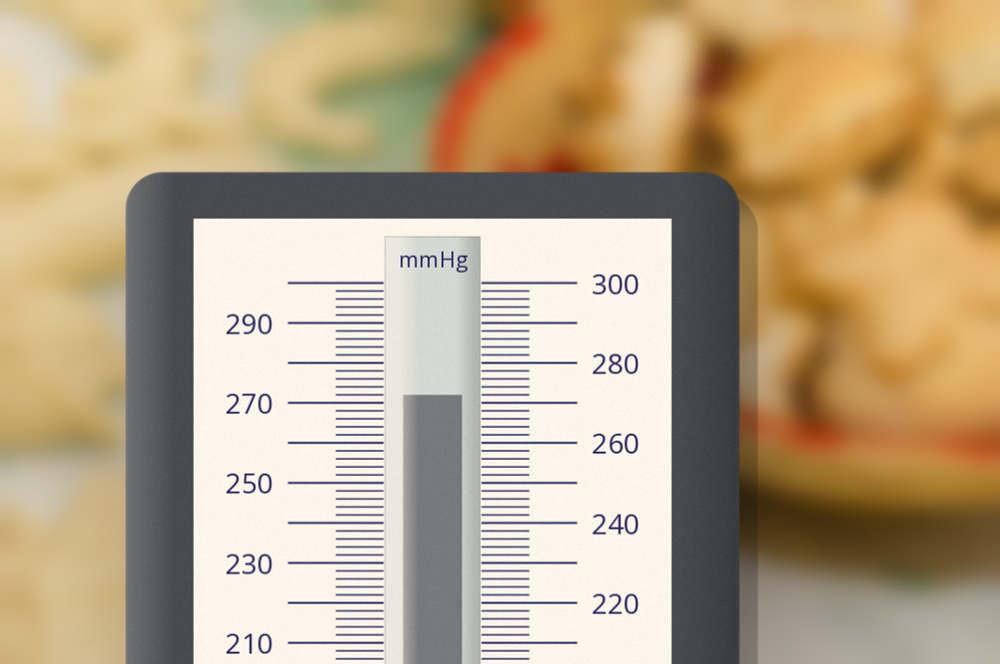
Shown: 272 mmHg
